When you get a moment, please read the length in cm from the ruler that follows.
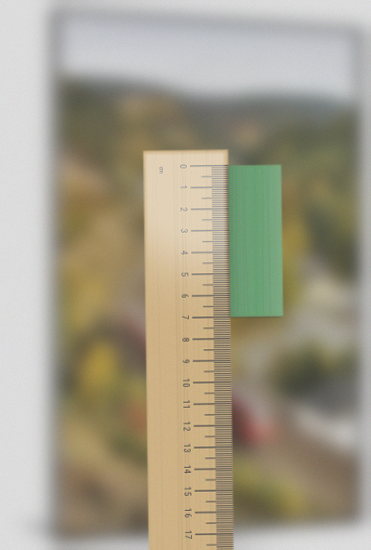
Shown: 7 cm
